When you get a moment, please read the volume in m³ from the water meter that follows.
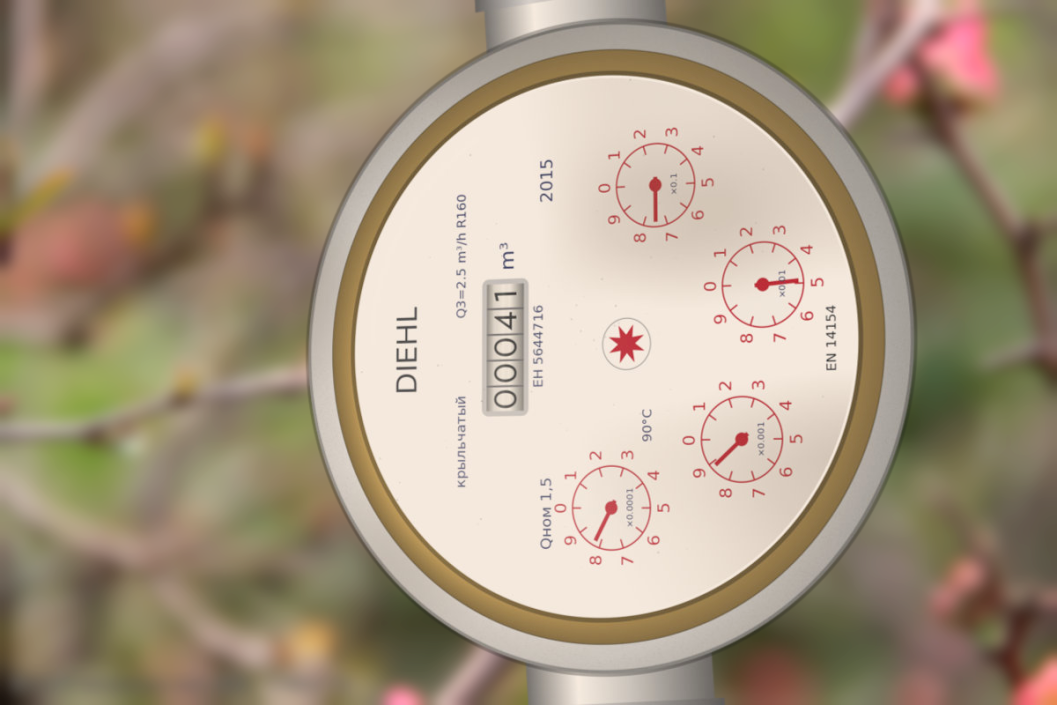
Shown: 41.7488 m³
